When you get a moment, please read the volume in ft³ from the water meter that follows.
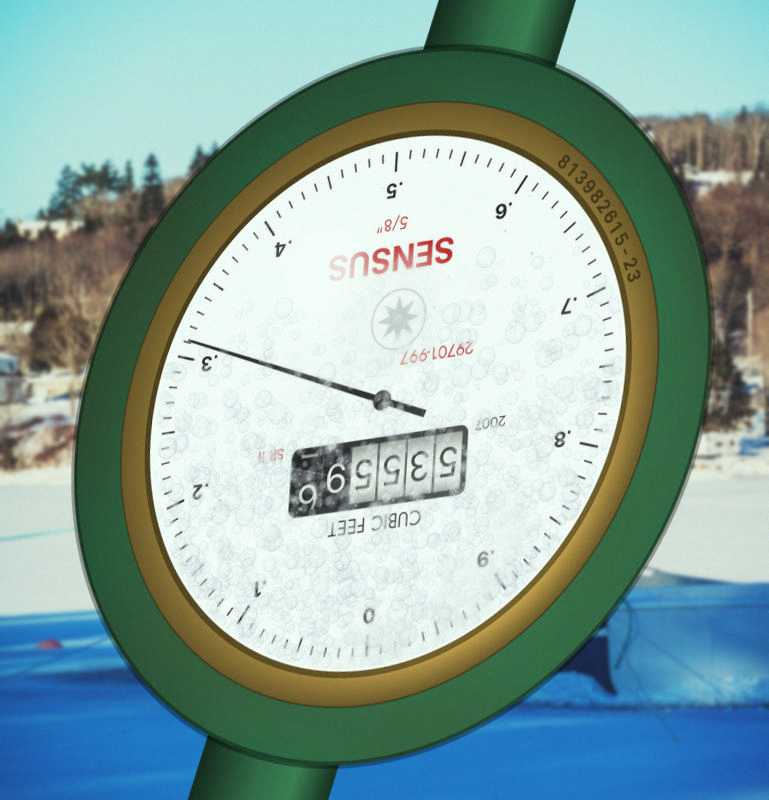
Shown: 535596.31 ft³
